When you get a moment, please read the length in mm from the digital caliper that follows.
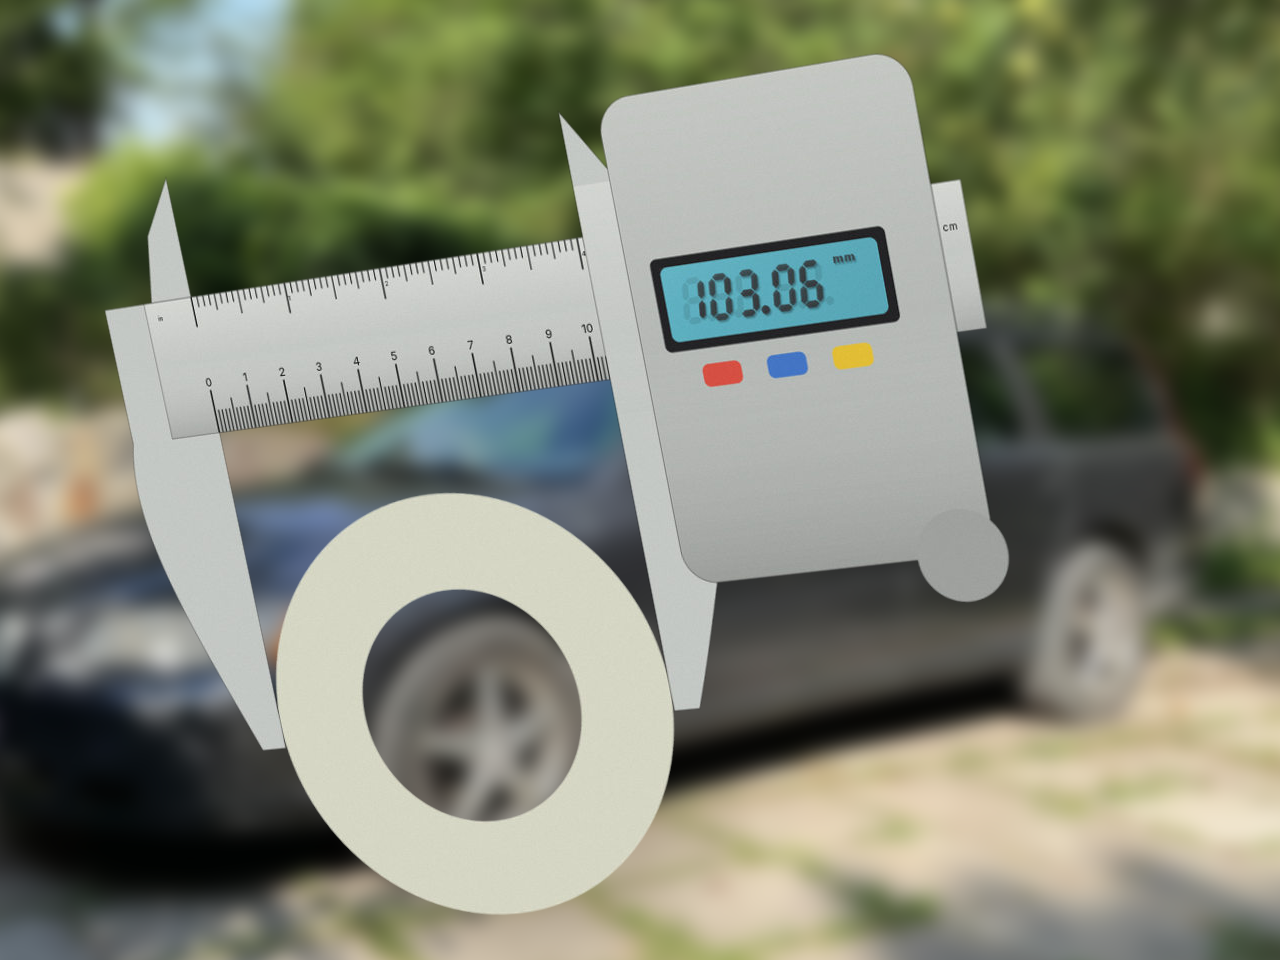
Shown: 103.06 mm
